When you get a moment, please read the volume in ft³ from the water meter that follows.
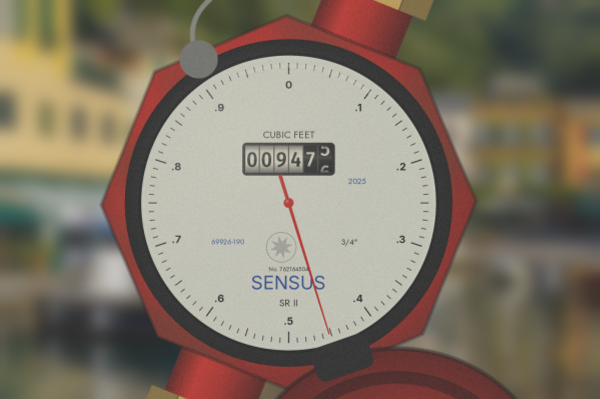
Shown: 9475.45 ft³
